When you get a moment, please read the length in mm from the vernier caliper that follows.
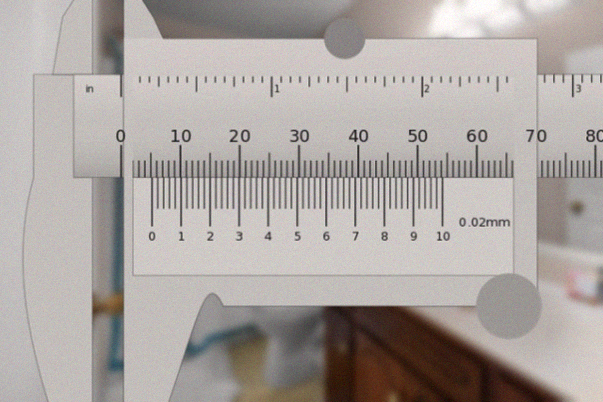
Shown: 5.2 mm
